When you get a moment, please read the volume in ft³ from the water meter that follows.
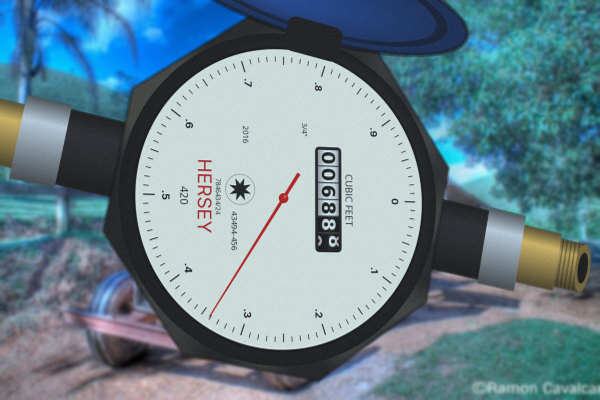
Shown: 6888.34 ft³
